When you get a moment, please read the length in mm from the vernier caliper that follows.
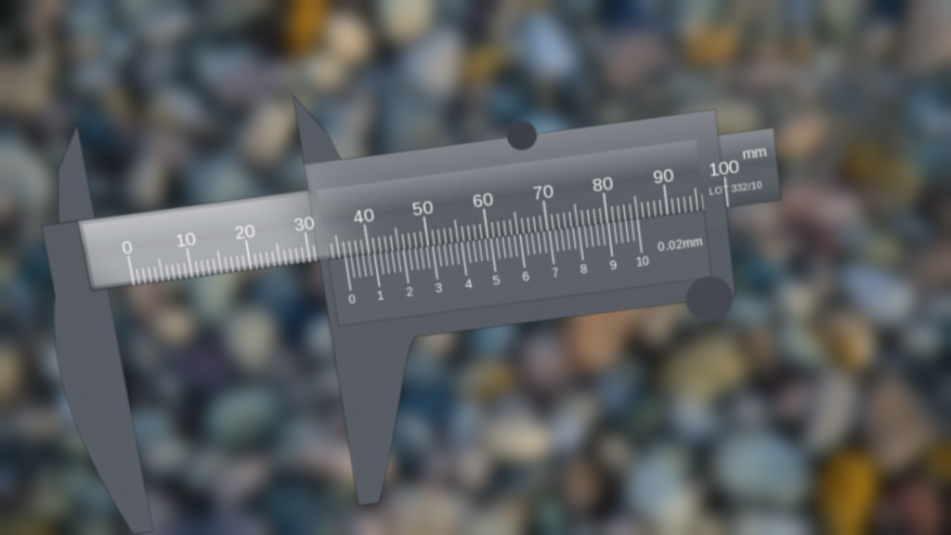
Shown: 36.0 mm
